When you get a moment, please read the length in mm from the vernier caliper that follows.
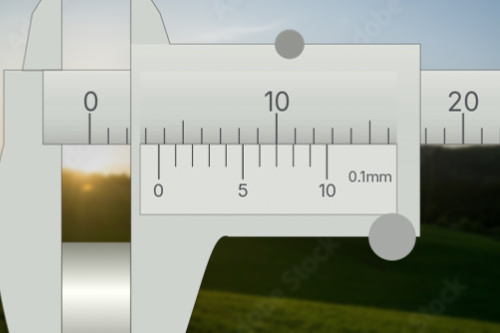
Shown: 3.7 mm
